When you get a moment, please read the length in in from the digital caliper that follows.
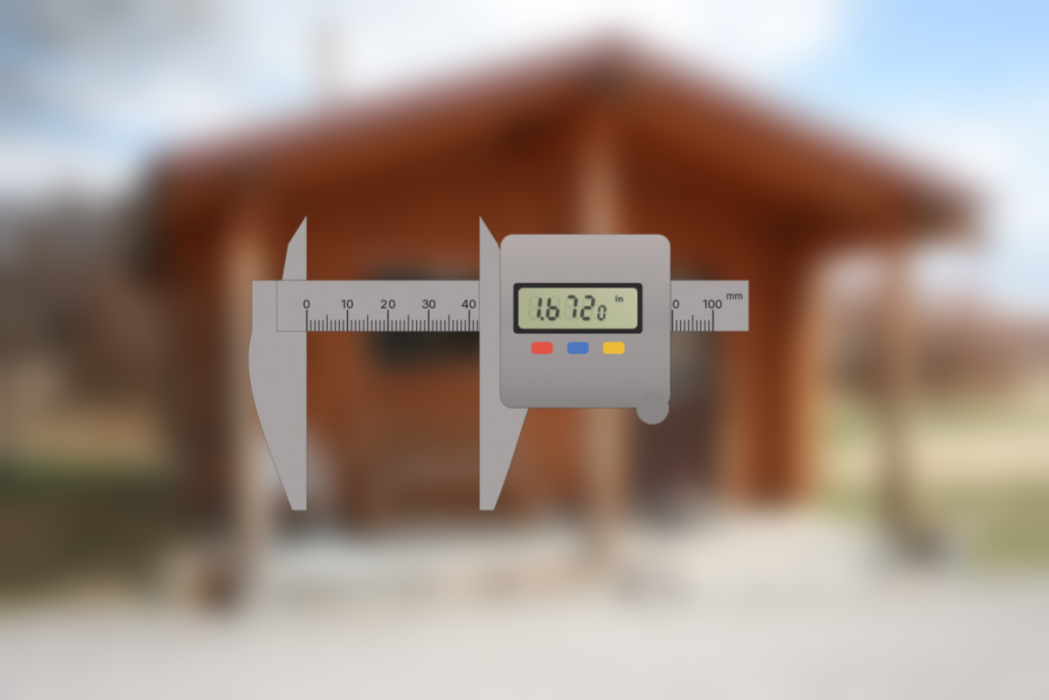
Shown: 1.6720 in
